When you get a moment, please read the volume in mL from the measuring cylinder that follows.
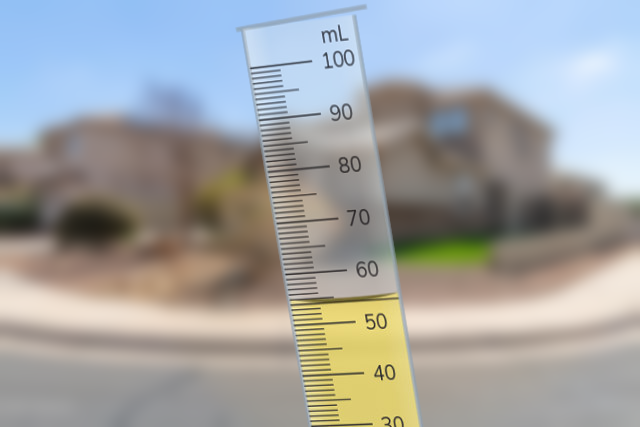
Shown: 54 mL
